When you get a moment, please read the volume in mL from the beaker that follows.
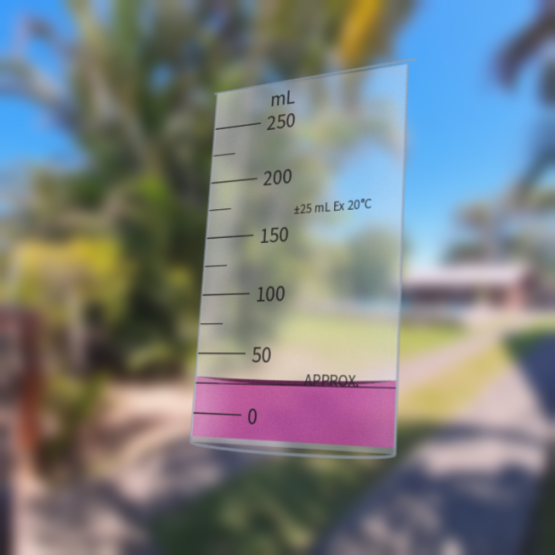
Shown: 25 mL
